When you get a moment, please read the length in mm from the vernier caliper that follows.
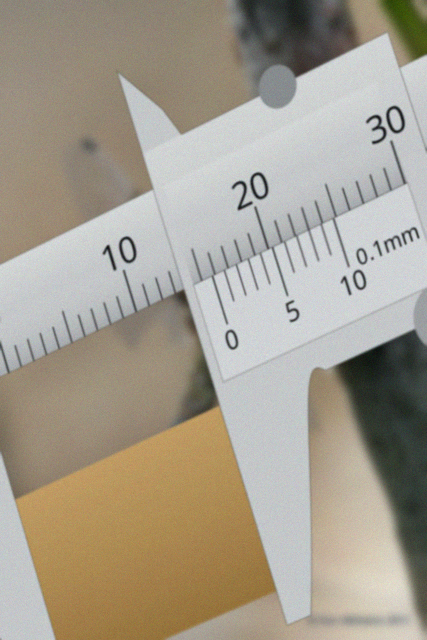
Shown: 15.8 mm
